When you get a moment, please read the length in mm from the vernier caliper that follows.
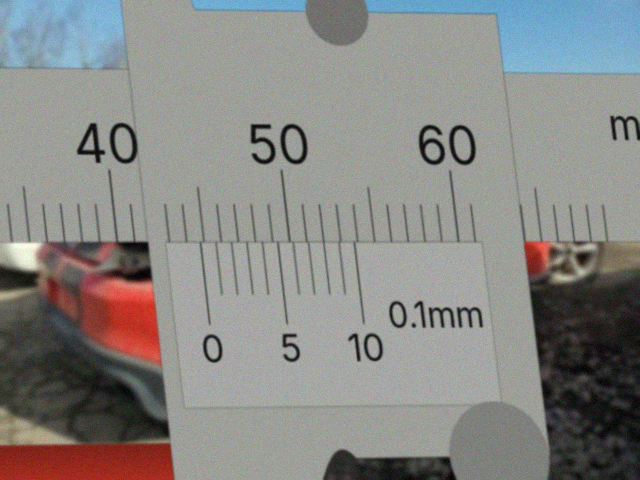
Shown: 44.8 mm
